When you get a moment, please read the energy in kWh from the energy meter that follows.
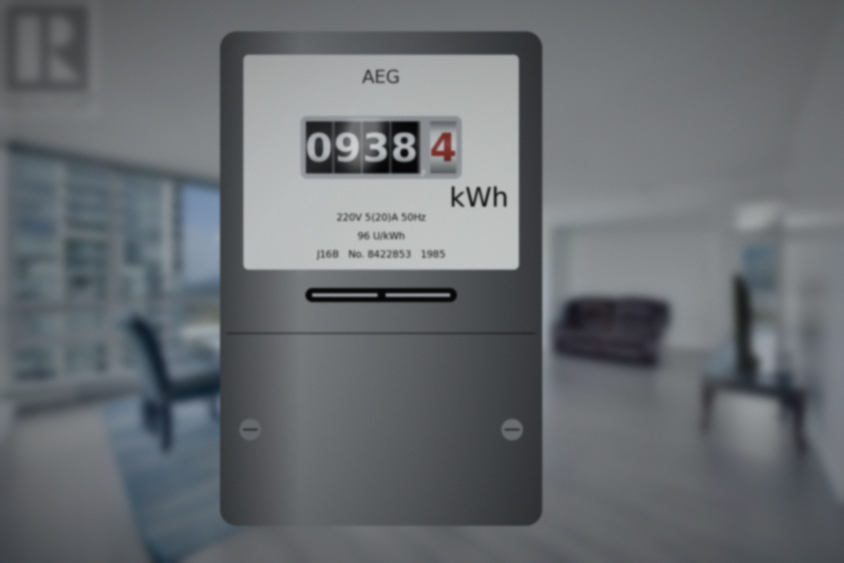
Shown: 938.4 kWh
